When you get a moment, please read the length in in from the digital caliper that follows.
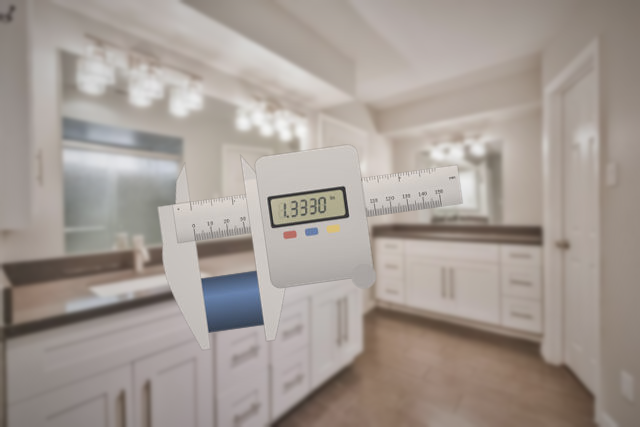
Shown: 1.3330 in
